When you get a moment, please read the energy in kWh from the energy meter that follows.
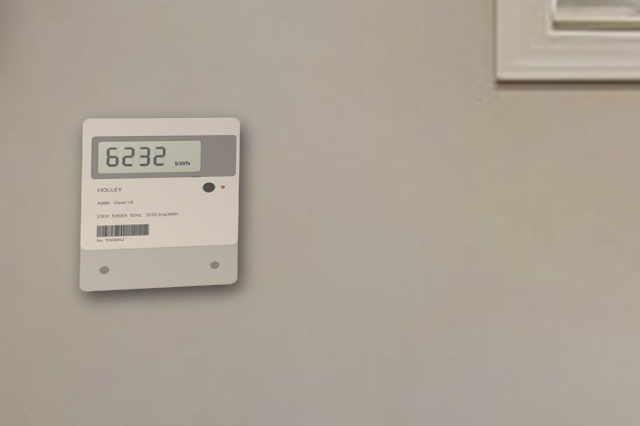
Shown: 6232 kWh
